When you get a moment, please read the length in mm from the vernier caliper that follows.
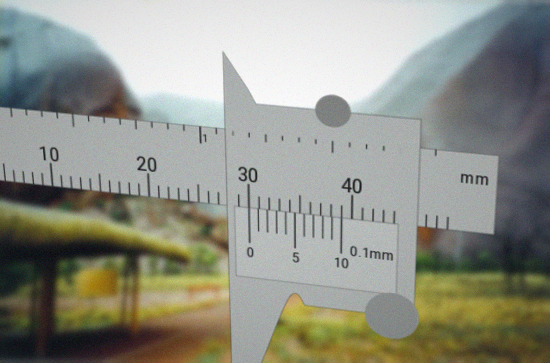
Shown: 30.0 mm
